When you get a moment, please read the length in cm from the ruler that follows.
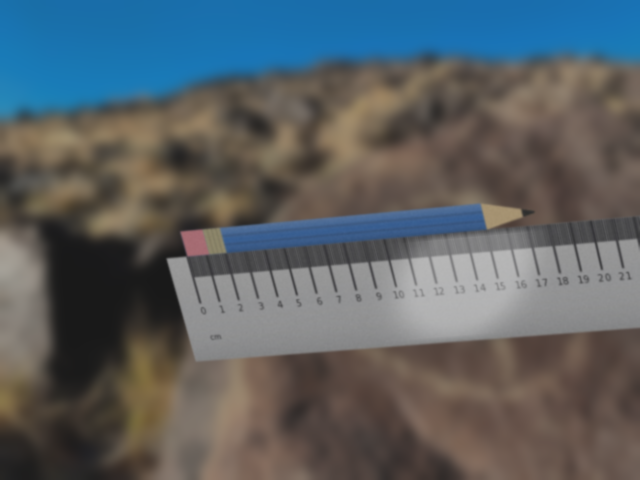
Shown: 17.5 cm
